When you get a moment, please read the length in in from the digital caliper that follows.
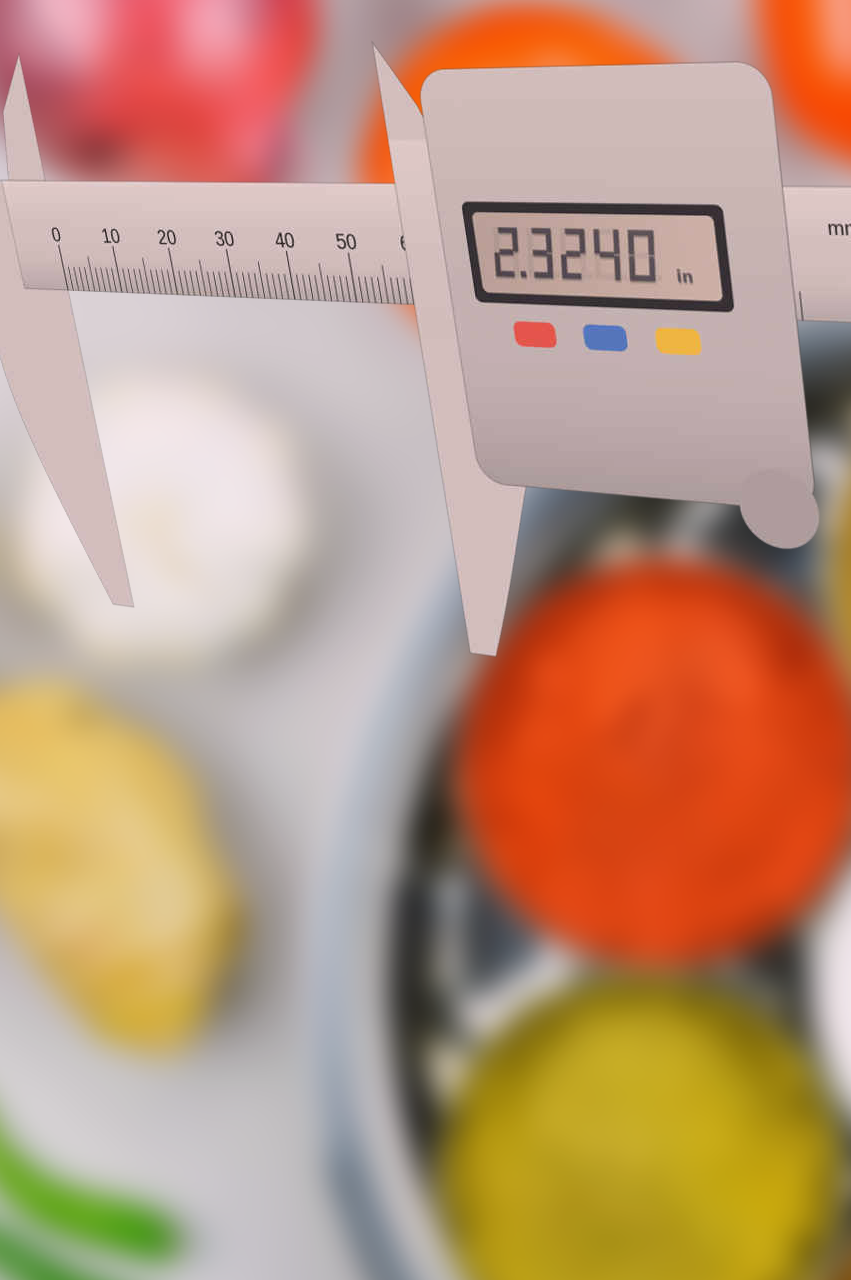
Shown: 2.3240 in
